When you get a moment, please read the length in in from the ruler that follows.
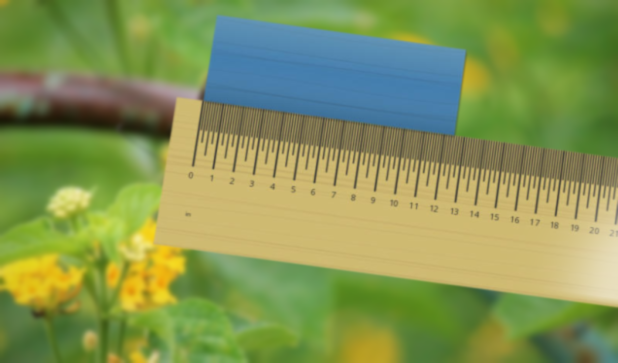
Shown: 12.5 in
